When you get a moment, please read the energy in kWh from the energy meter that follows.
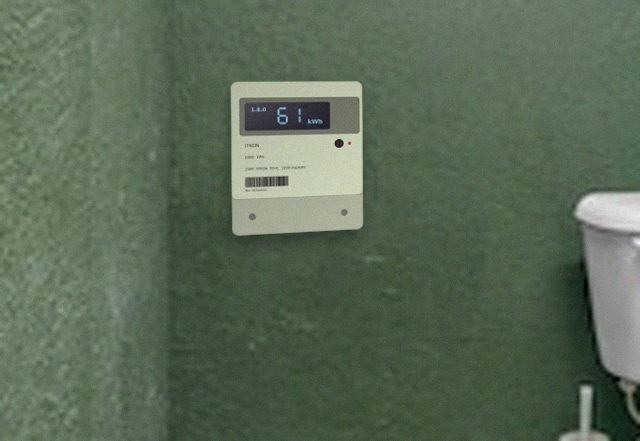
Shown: 61 kWh
